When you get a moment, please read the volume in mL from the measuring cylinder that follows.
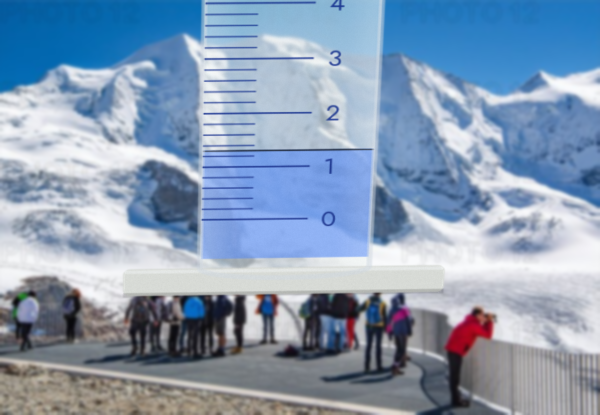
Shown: 1.3 mL
